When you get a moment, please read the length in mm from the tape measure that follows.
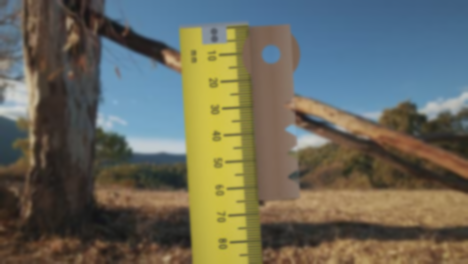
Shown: 65 mm
